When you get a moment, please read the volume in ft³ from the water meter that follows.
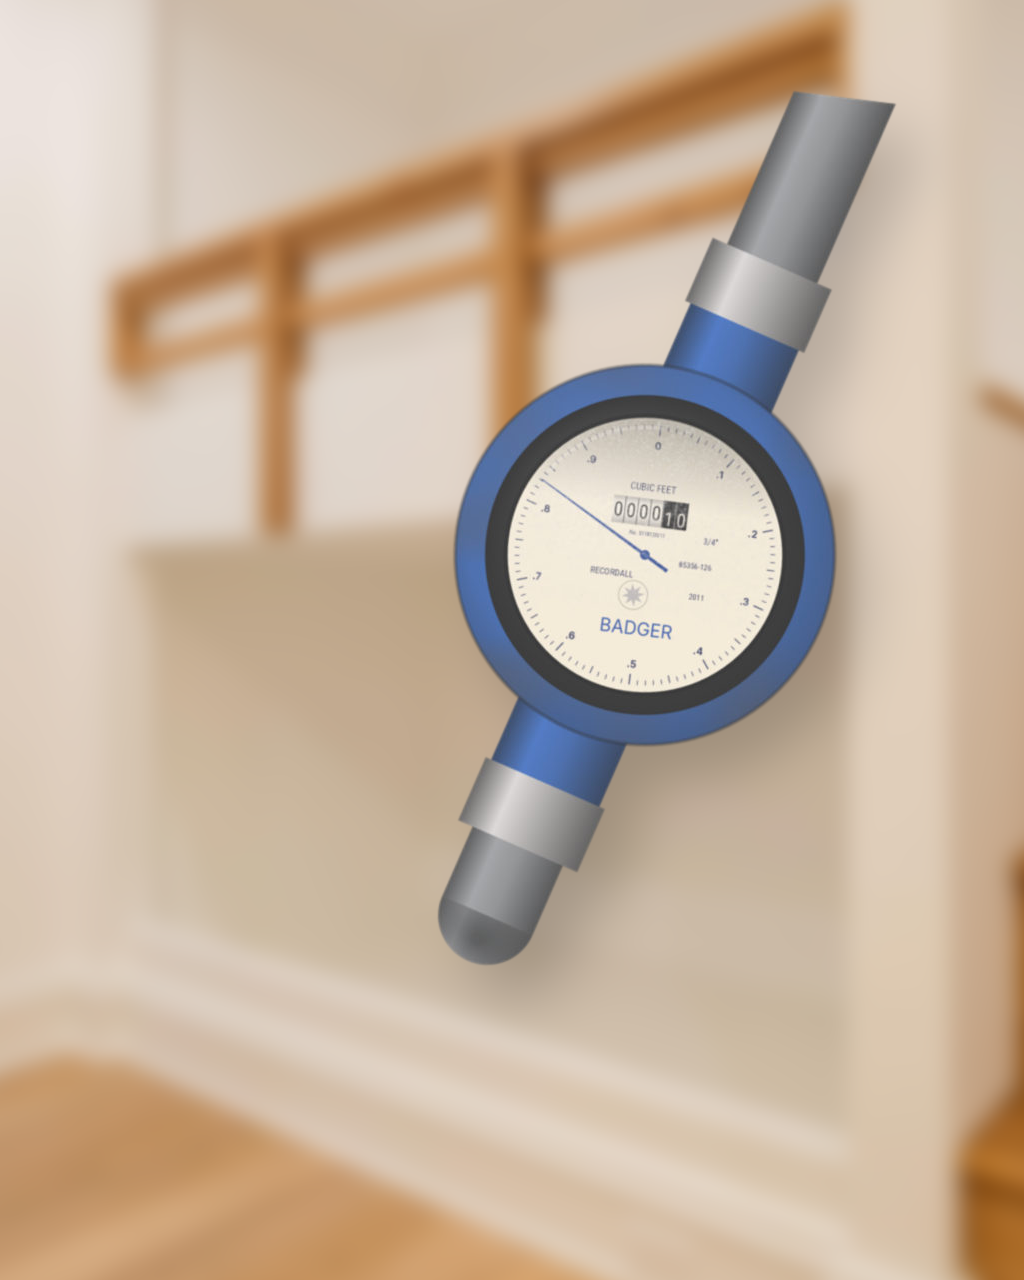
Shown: 9.83 ft³
